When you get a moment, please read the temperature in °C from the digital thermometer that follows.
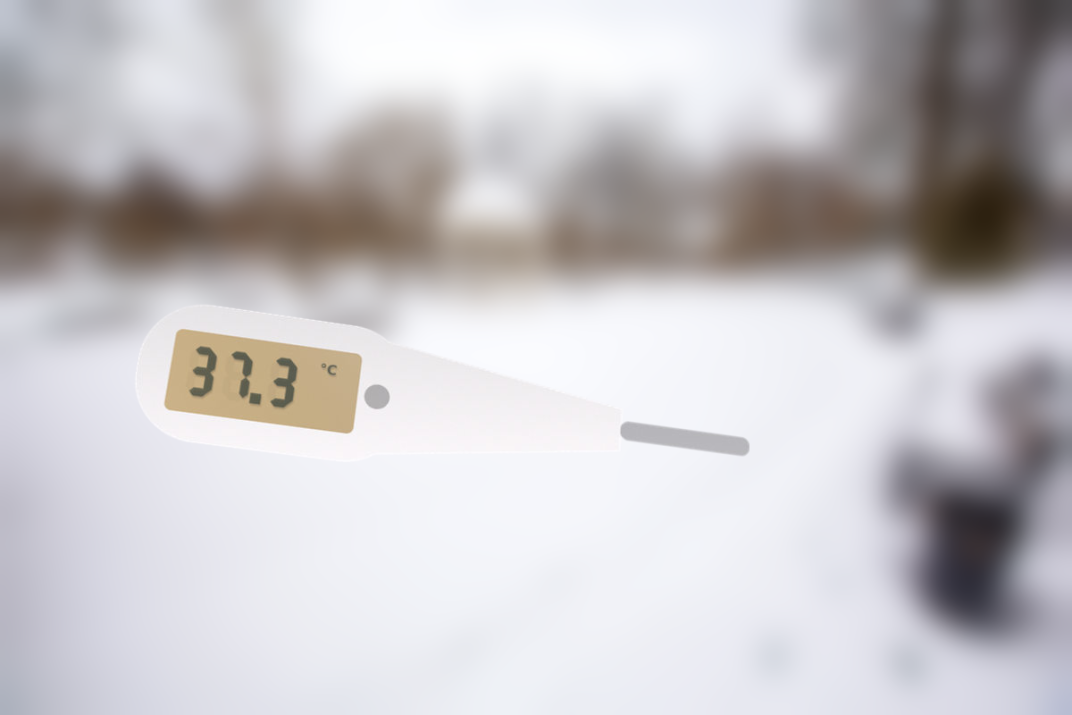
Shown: 37.3 °C
